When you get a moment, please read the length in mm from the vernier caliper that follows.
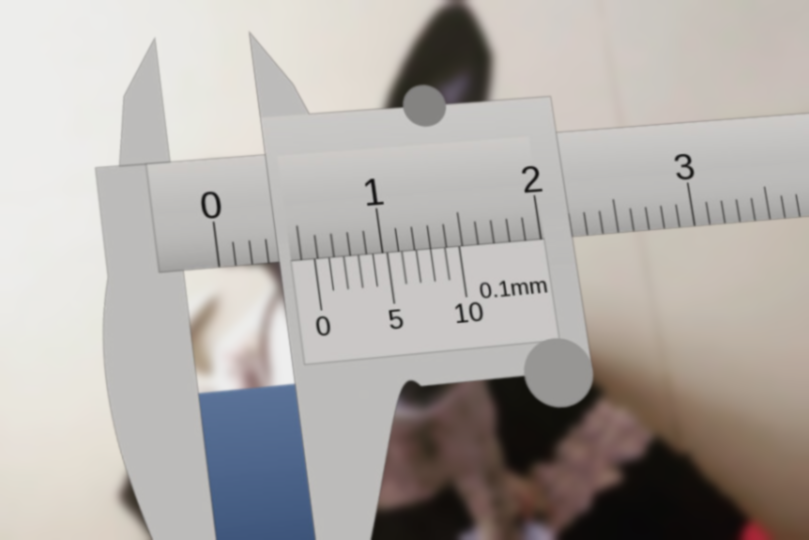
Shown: 5.8 mm
